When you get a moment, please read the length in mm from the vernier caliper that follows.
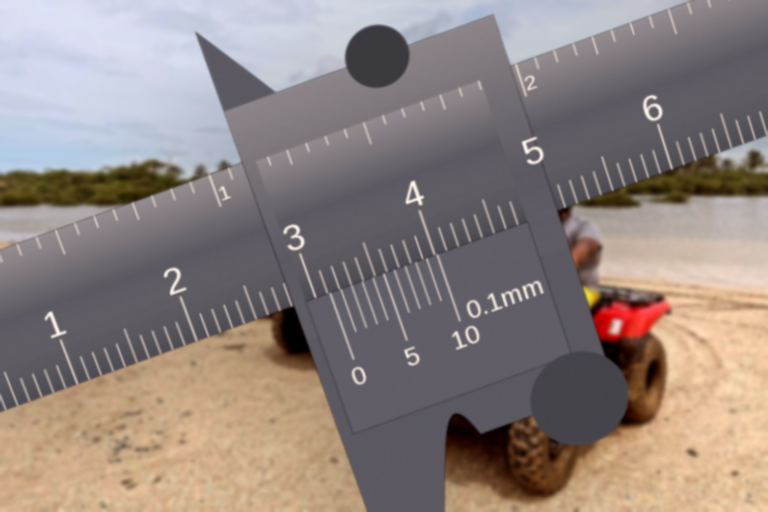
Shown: 31.2 mm
